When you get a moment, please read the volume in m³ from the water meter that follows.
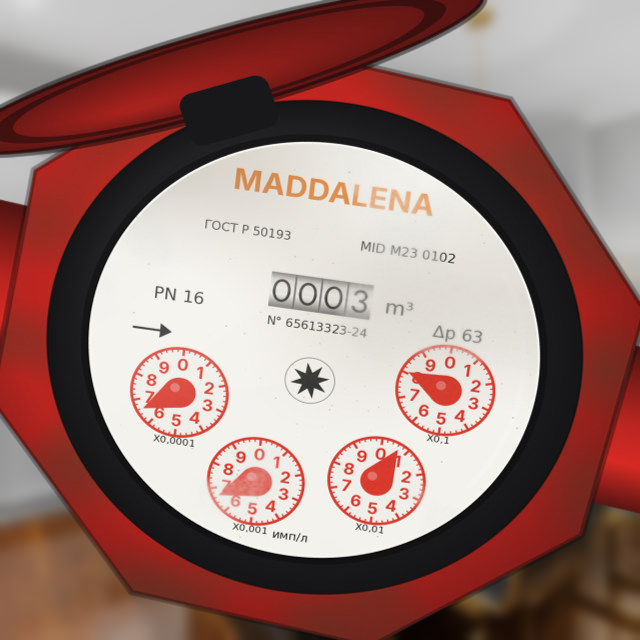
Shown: 3.8066 m³
